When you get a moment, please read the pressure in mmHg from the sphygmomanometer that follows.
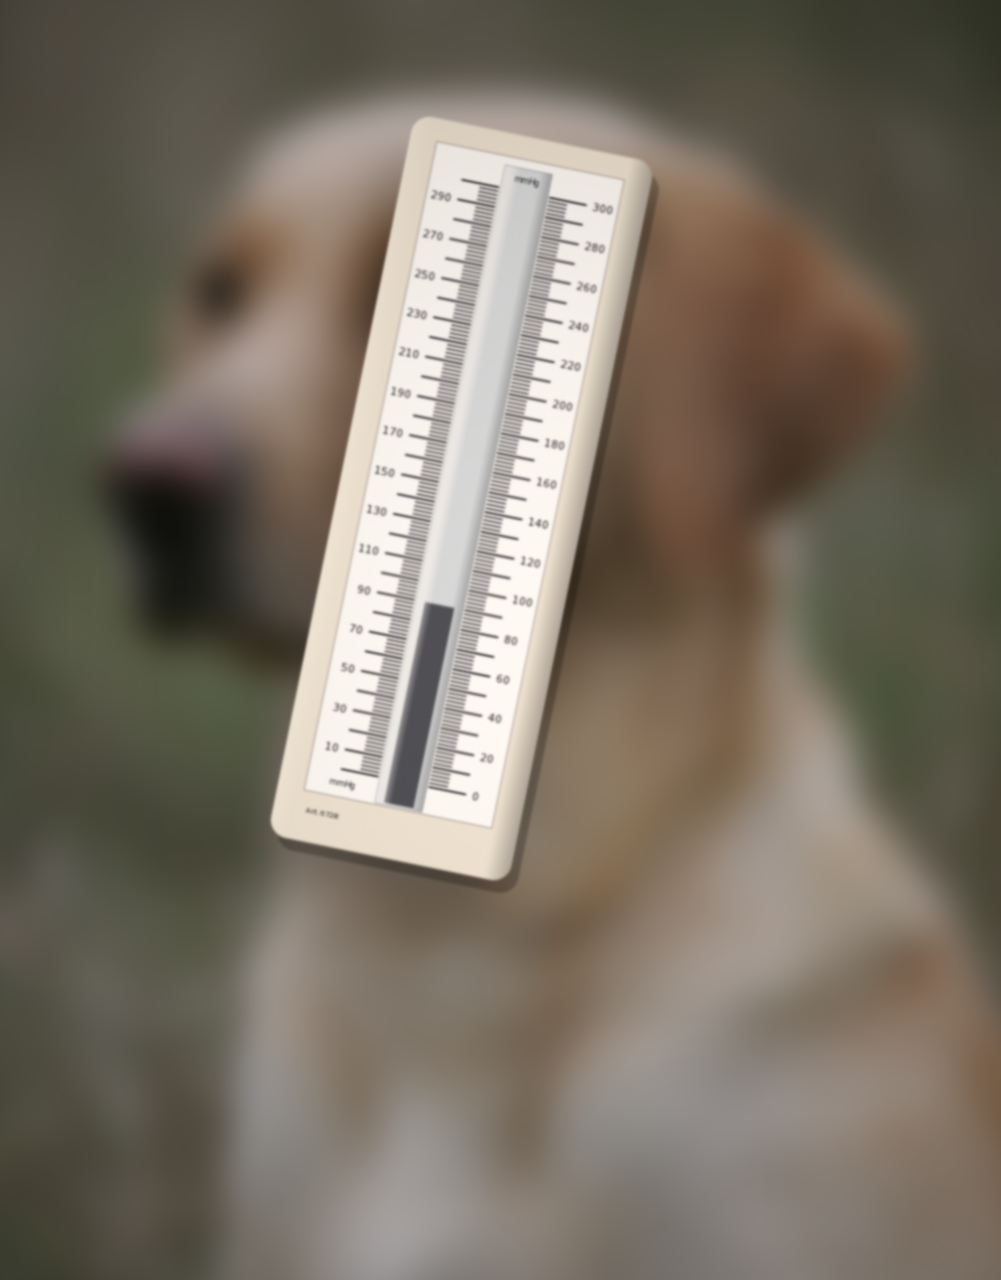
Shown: 90 mmHg
